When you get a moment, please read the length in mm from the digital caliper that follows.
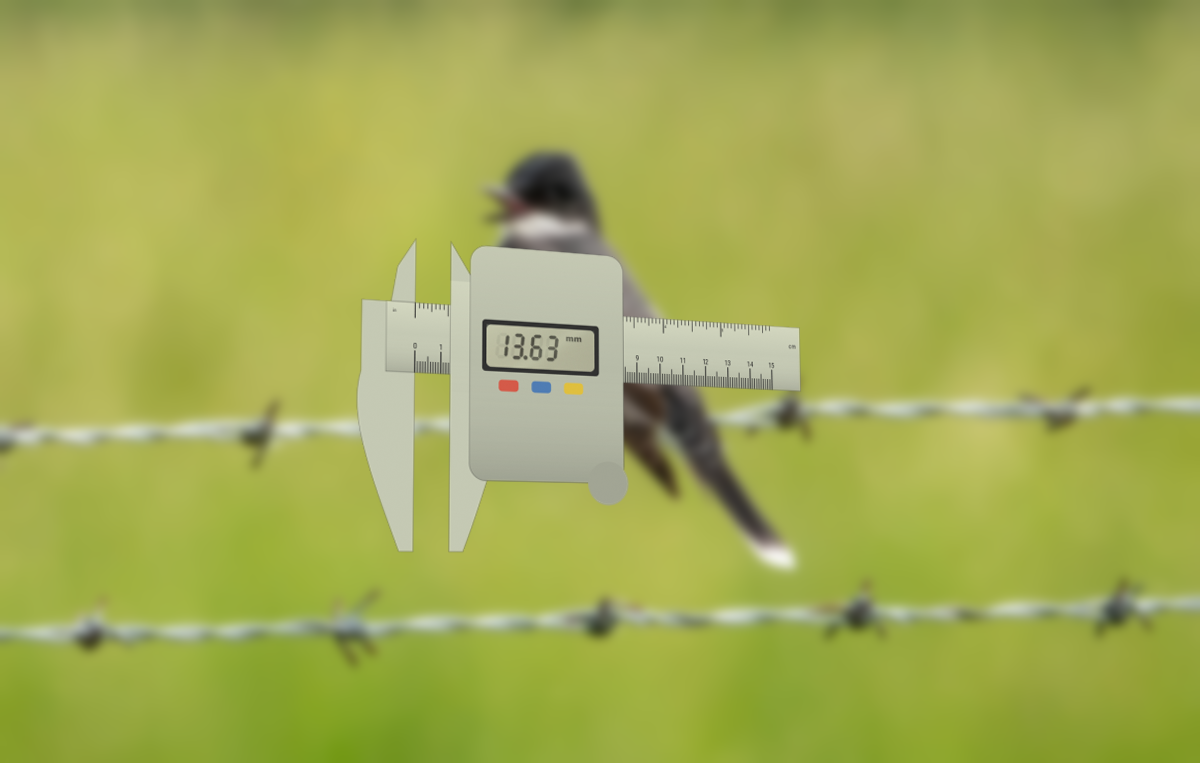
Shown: 13.63 mm
